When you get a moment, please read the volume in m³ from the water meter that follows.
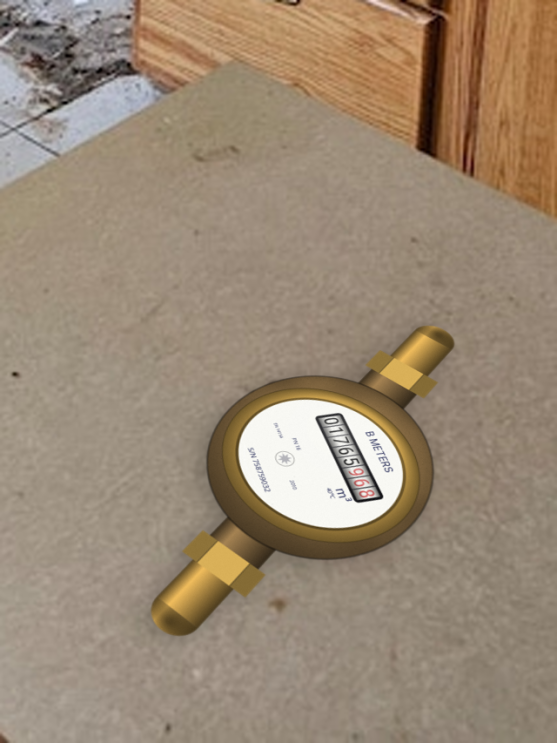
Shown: 1765.968 m³
